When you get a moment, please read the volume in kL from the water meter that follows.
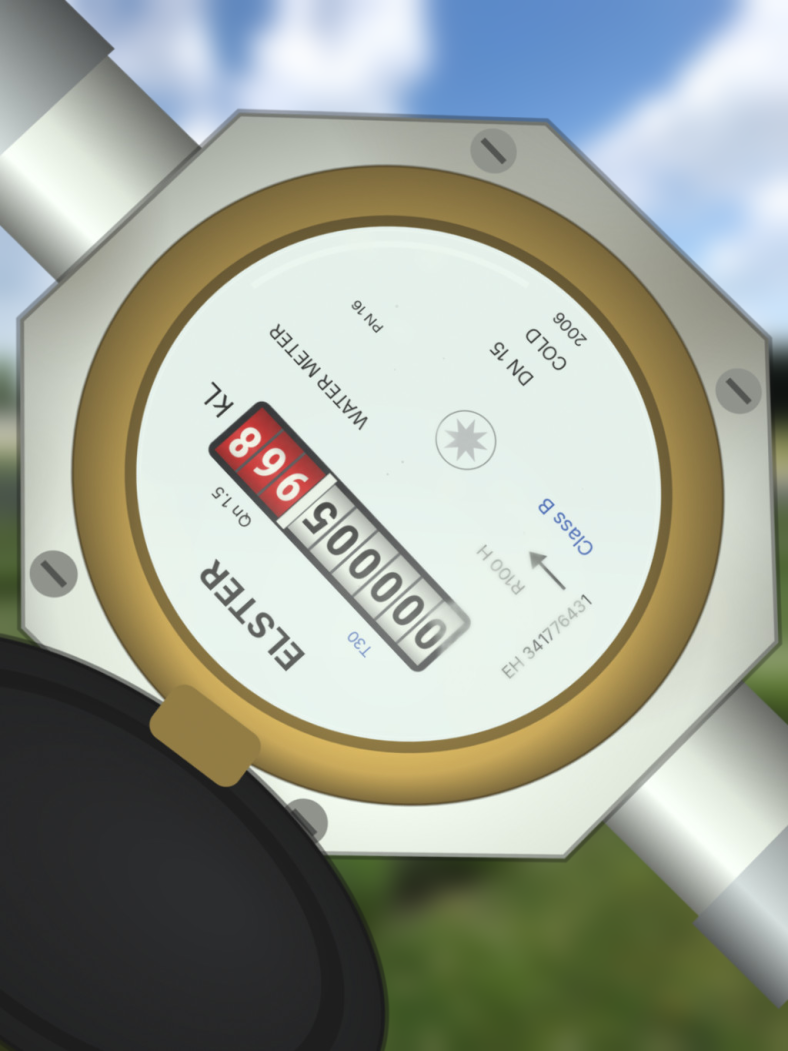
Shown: 5.968 kL
